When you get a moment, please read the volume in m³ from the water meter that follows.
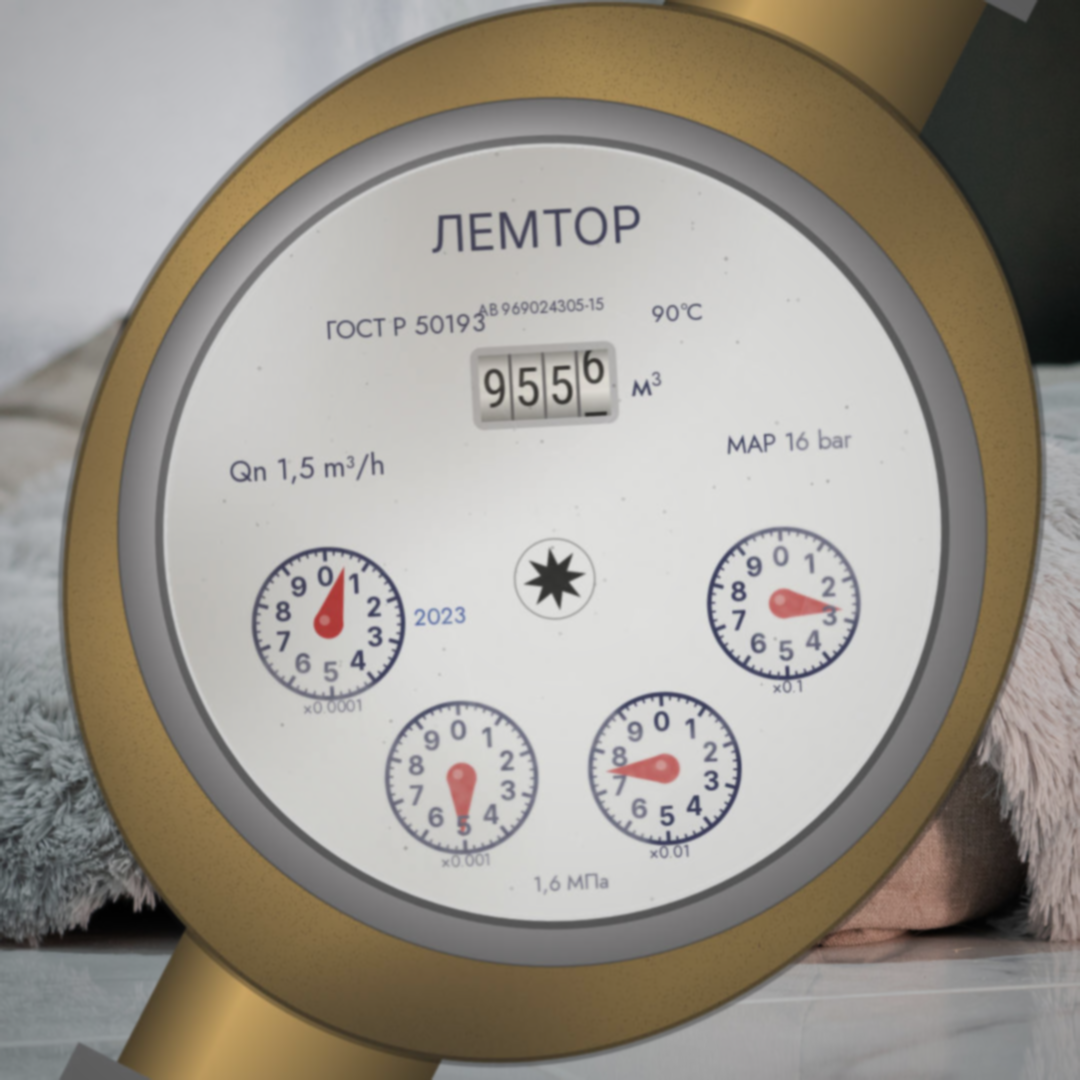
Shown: 9556.2750 m³
